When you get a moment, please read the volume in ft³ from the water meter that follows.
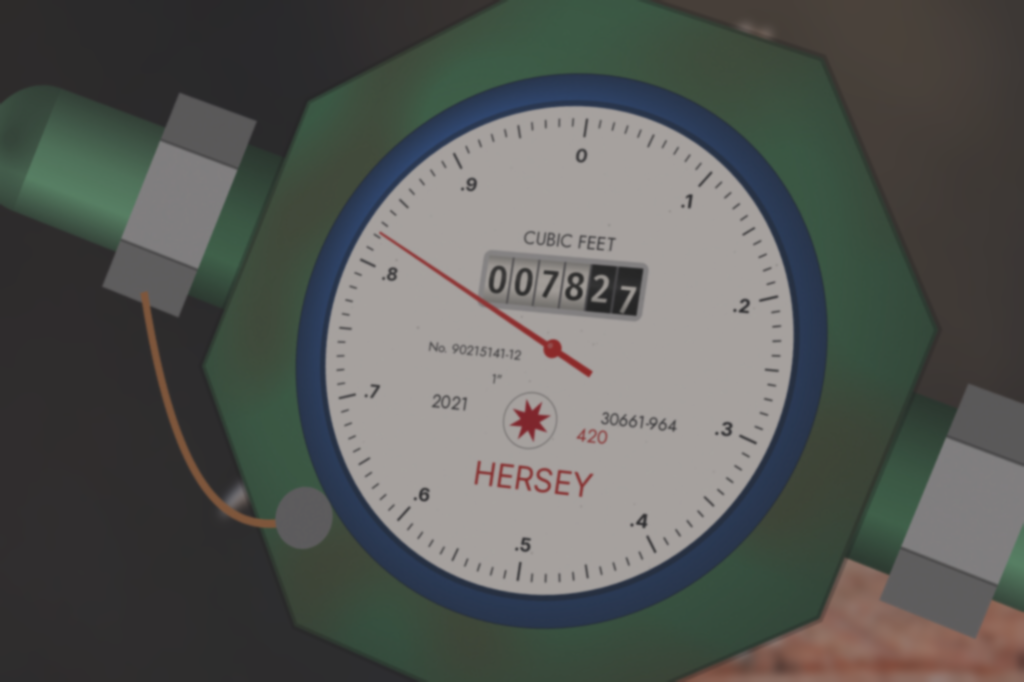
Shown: 7826.82 ft³
